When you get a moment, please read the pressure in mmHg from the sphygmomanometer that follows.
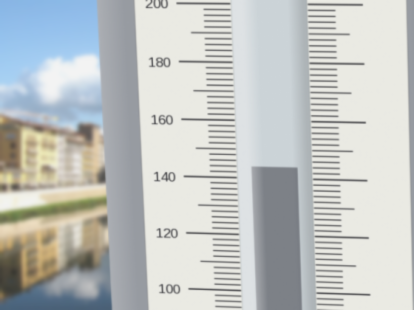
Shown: 144 mmHg
